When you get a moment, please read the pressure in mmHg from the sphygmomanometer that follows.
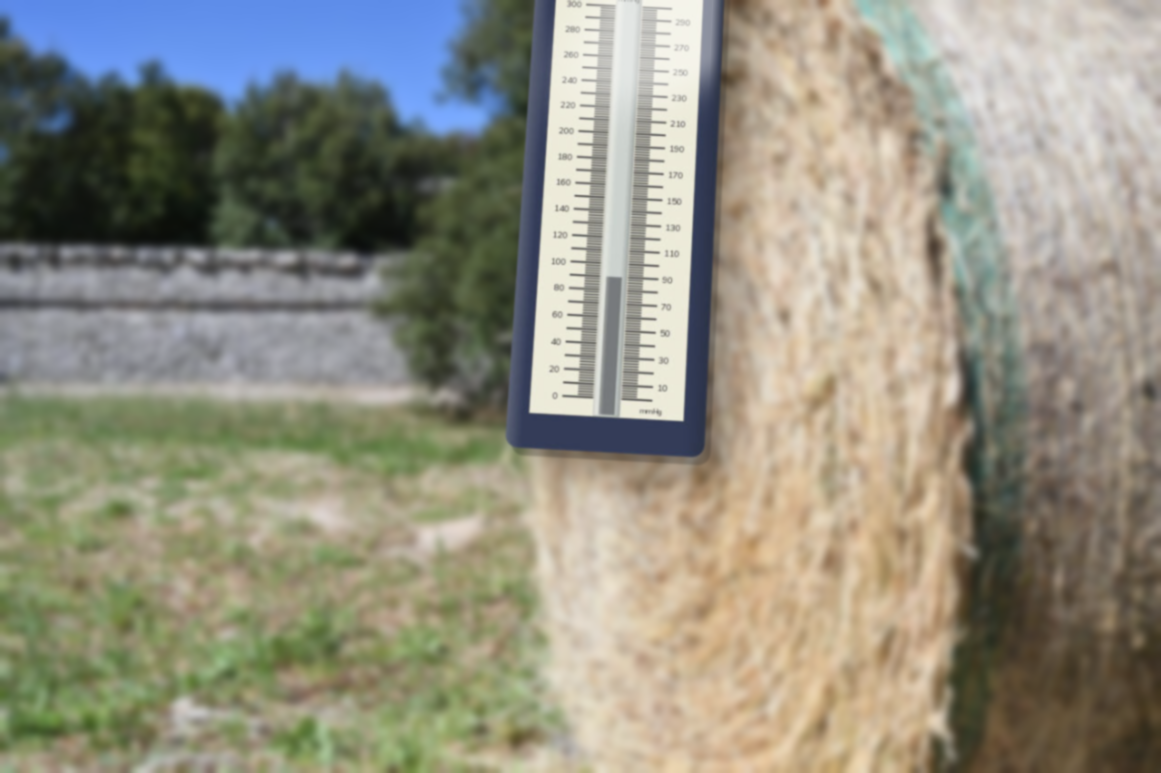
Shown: 90 mmHg
